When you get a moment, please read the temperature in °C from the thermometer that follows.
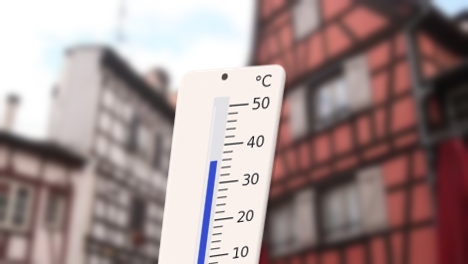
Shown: 36 °C
